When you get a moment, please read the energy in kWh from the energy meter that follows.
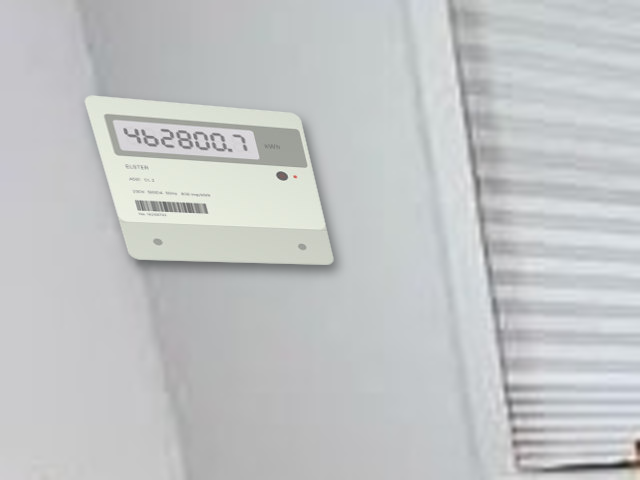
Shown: 462800.7 kWh
